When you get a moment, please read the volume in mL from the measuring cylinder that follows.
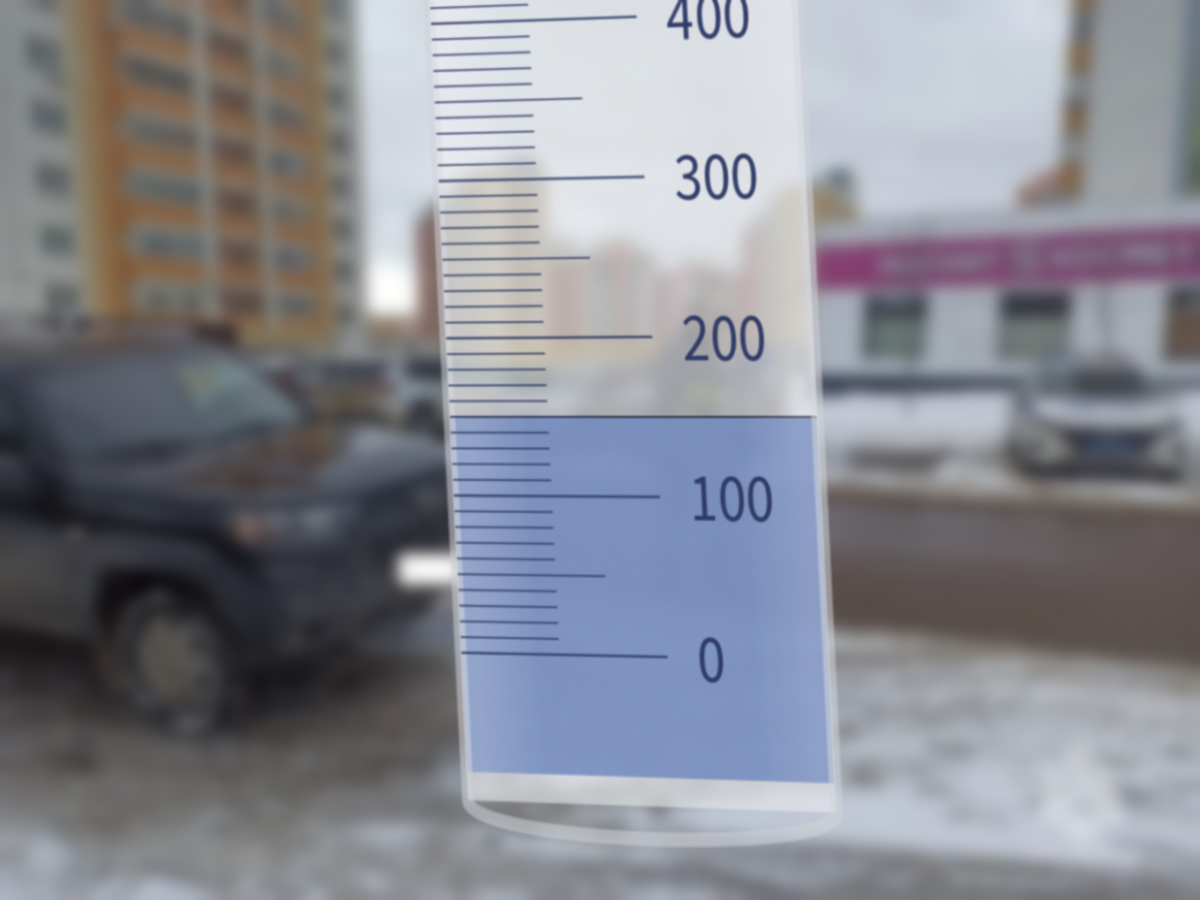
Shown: 150 mL
